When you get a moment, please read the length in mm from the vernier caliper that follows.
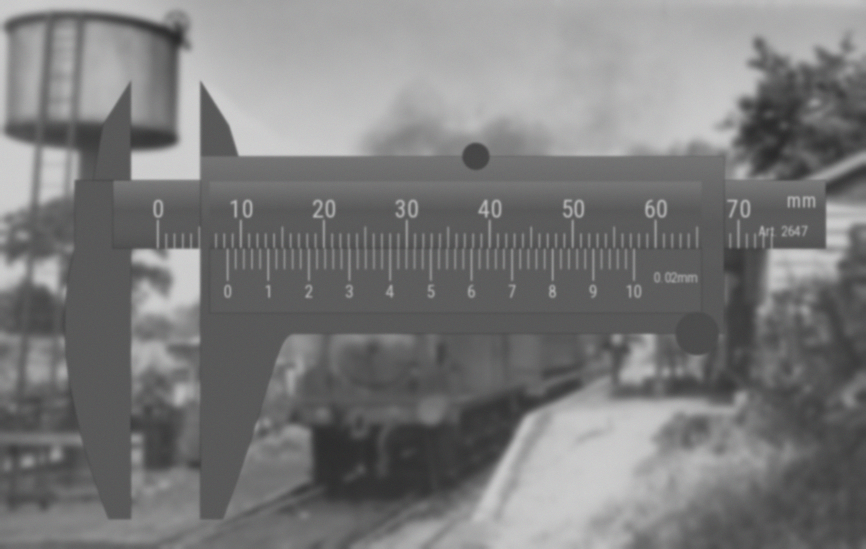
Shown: 8.4 mm
